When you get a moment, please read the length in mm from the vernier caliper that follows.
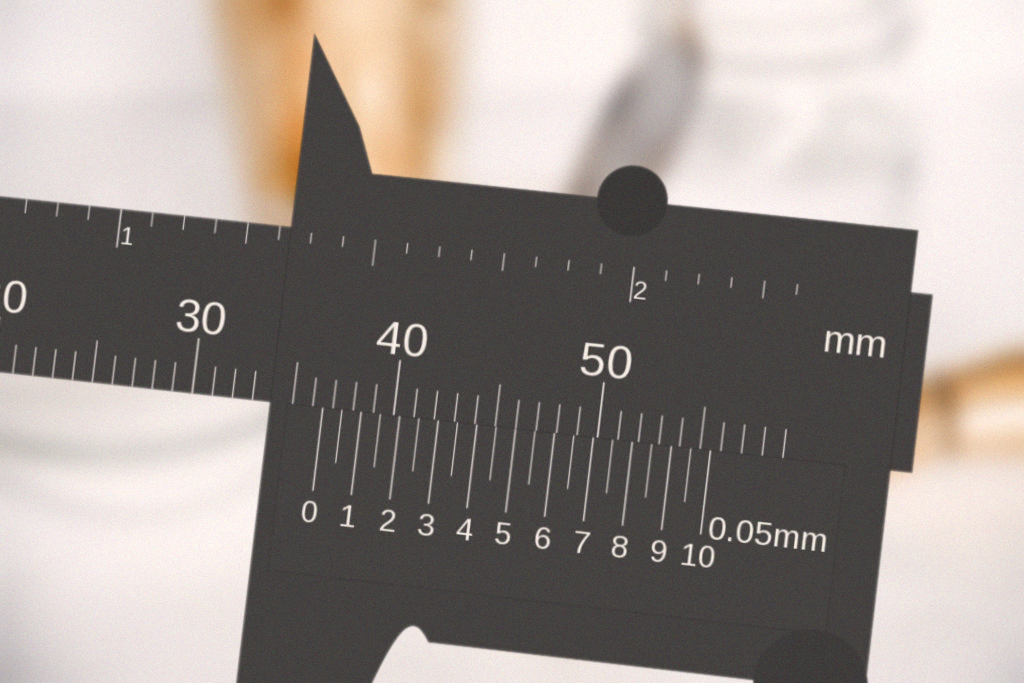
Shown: 36.5 mm
